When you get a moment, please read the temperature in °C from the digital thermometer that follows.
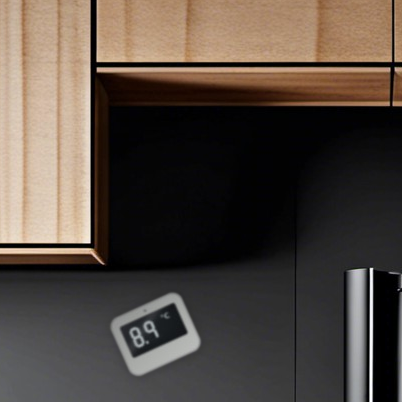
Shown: 8.9 °C
